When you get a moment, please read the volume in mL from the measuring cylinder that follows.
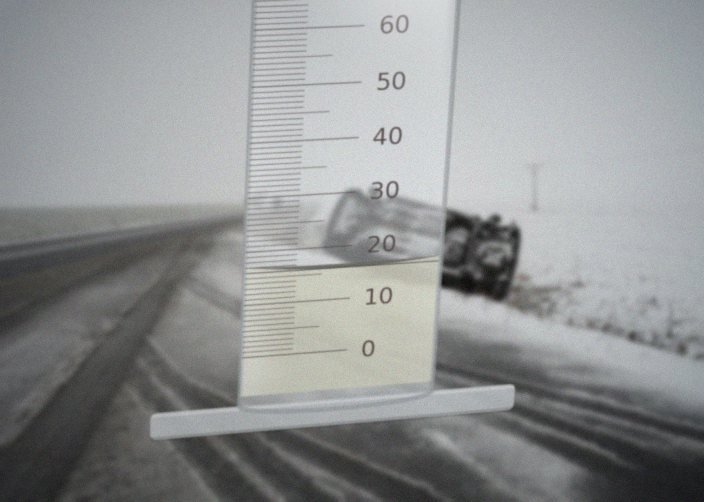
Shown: 16 mL
